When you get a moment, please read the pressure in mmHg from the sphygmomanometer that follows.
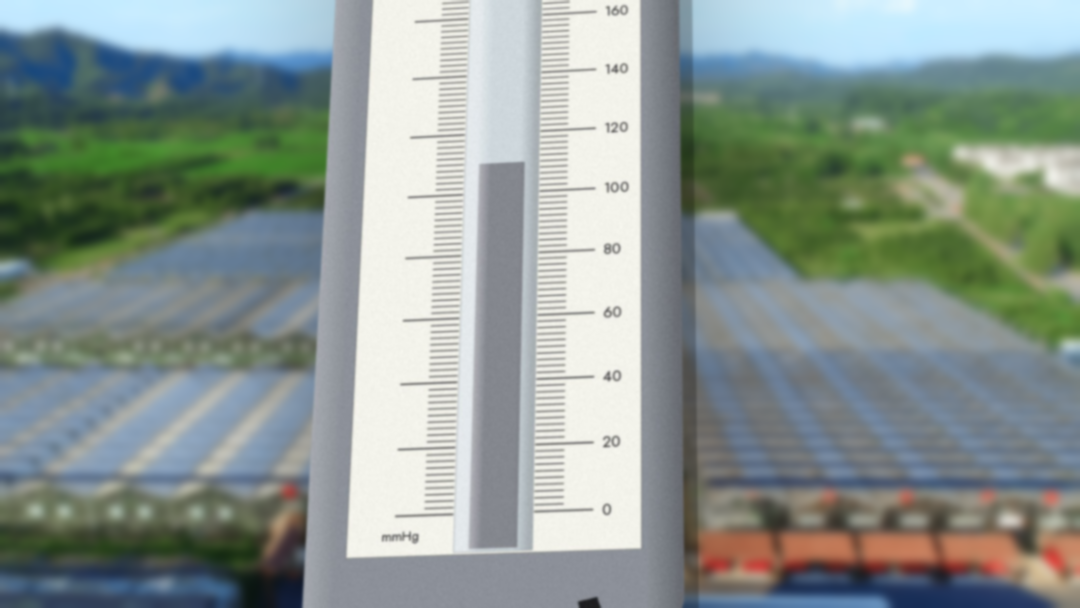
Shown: 110 mmHg
